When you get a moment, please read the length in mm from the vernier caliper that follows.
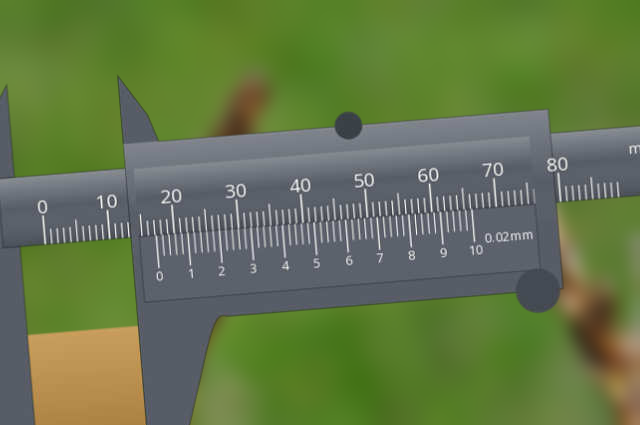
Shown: 17.2 mm
